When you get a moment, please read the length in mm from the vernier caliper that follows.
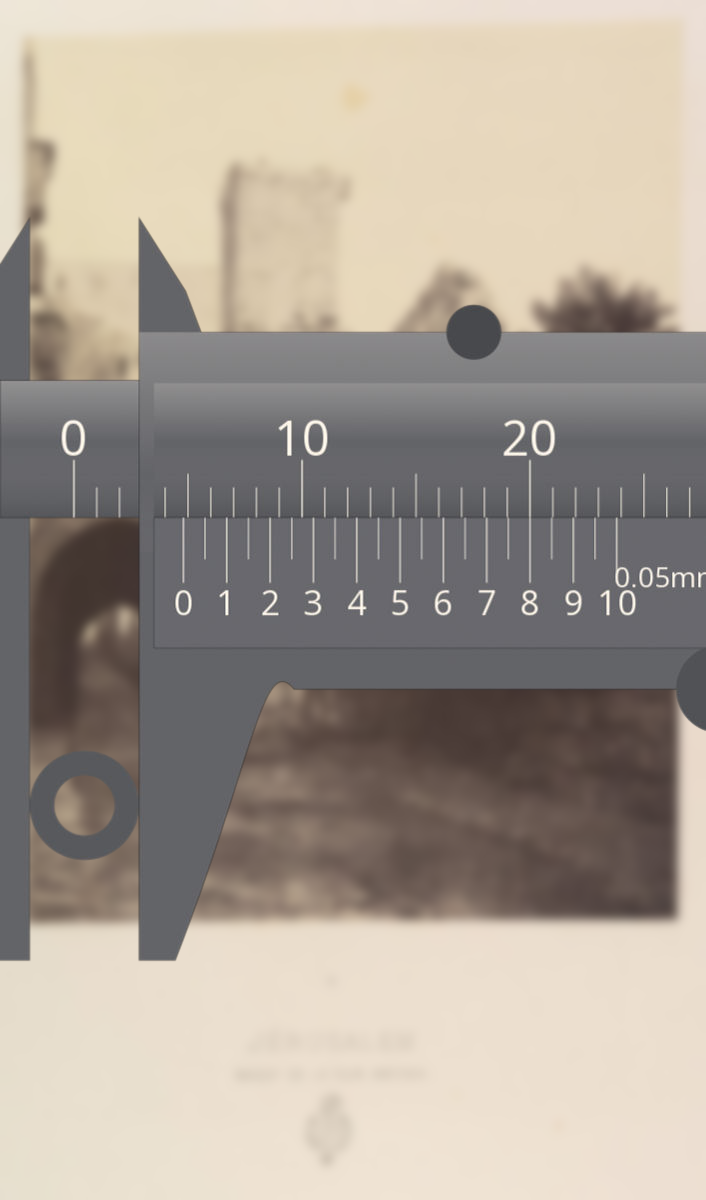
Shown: 4.8 mm
